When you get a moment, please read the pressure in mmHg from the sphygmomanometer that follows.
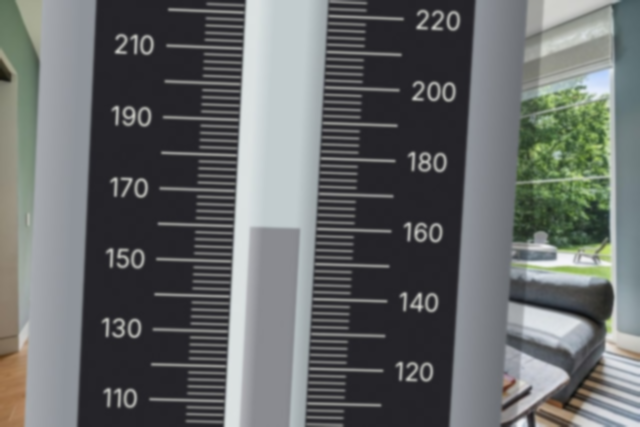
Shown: 160 mmHg
